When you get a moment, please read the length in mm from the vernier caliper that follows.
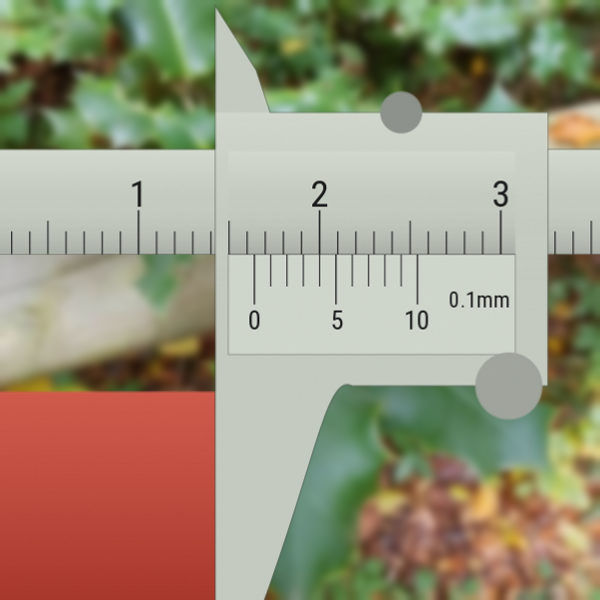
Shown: 16.4 mm
